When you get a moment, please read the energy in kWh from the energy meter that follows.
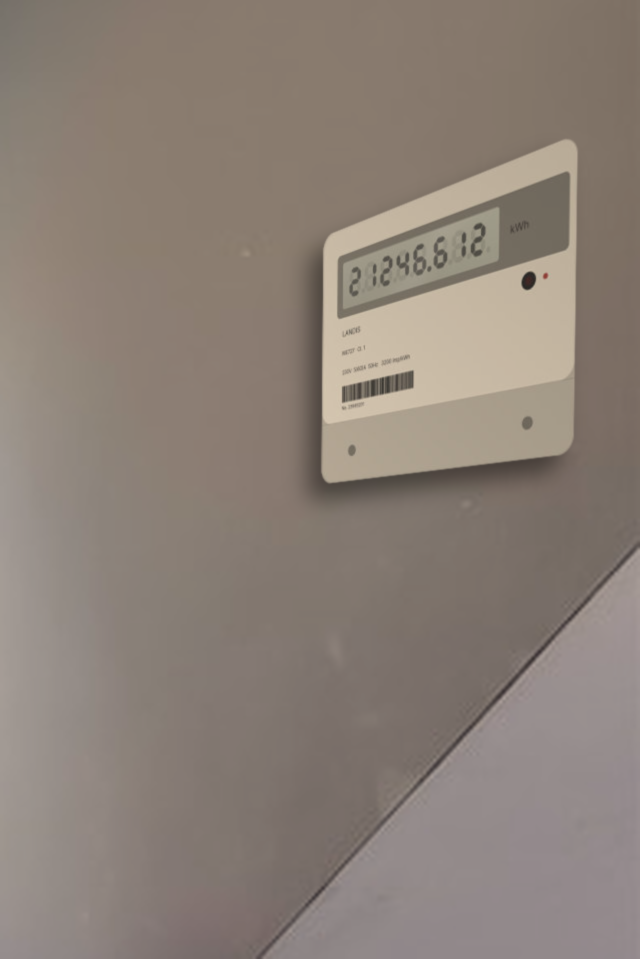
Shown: 21246.612 kWh
